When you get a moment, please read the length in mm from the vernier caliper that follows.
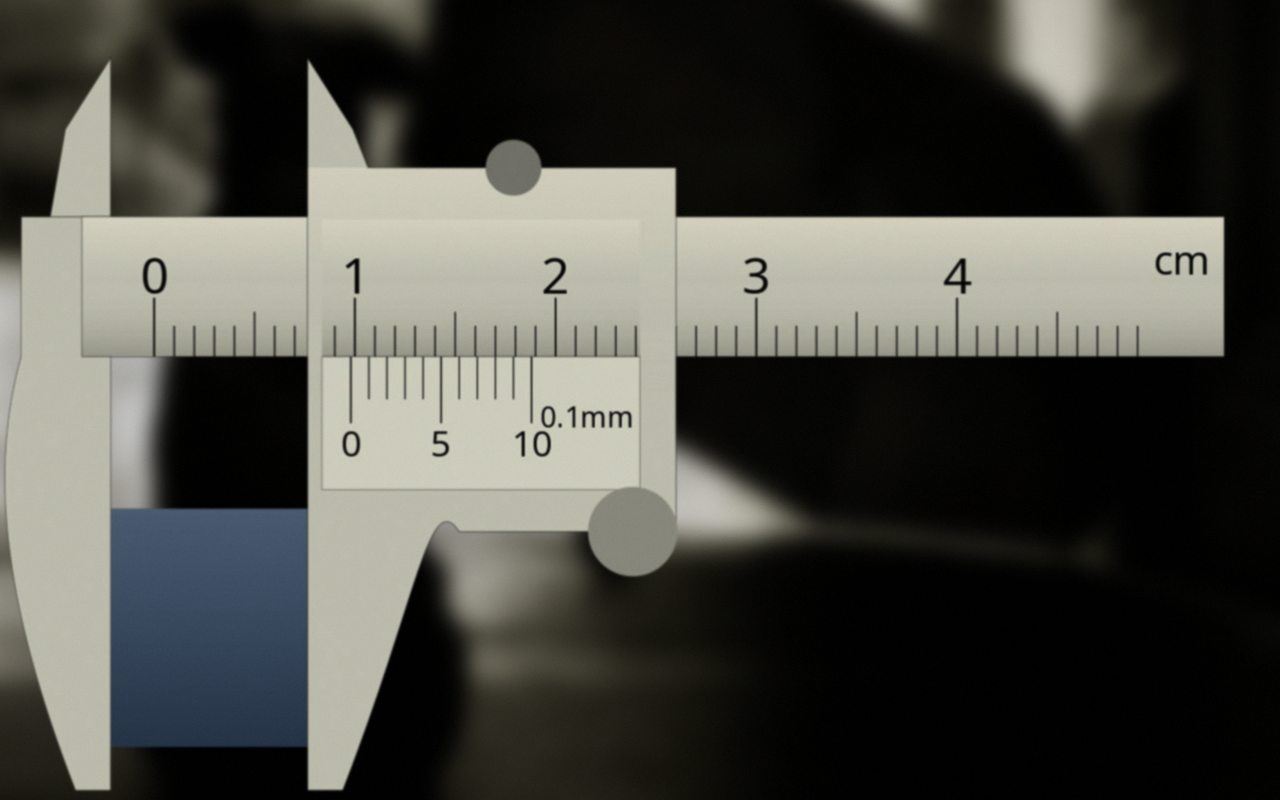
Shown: 9.8 mm
